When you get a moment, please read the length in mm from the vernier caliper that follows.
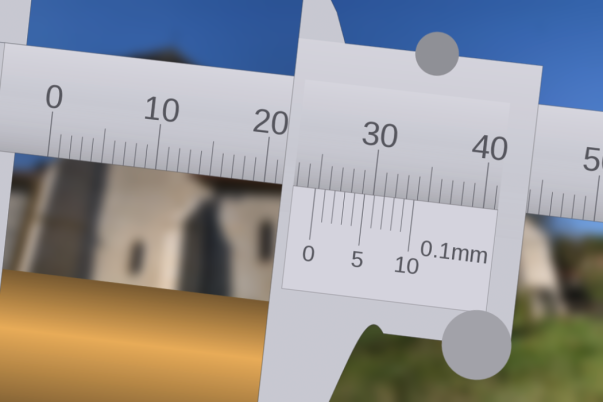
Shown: 24.7 mm
